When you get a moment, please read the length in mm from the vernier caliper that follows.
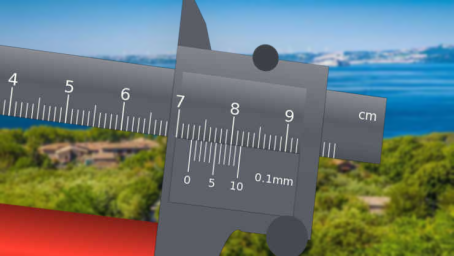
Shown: 72.8 mm
